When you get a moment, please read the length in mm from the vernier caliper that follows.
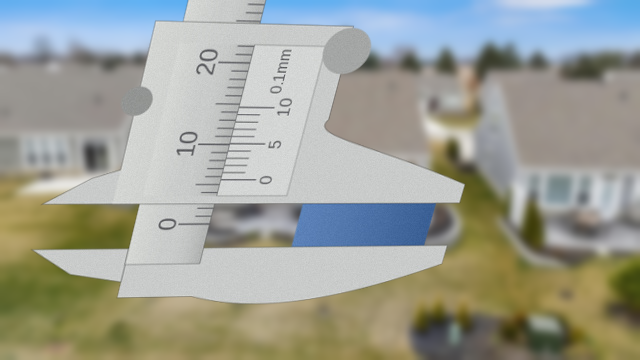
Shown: 5.6 mm
